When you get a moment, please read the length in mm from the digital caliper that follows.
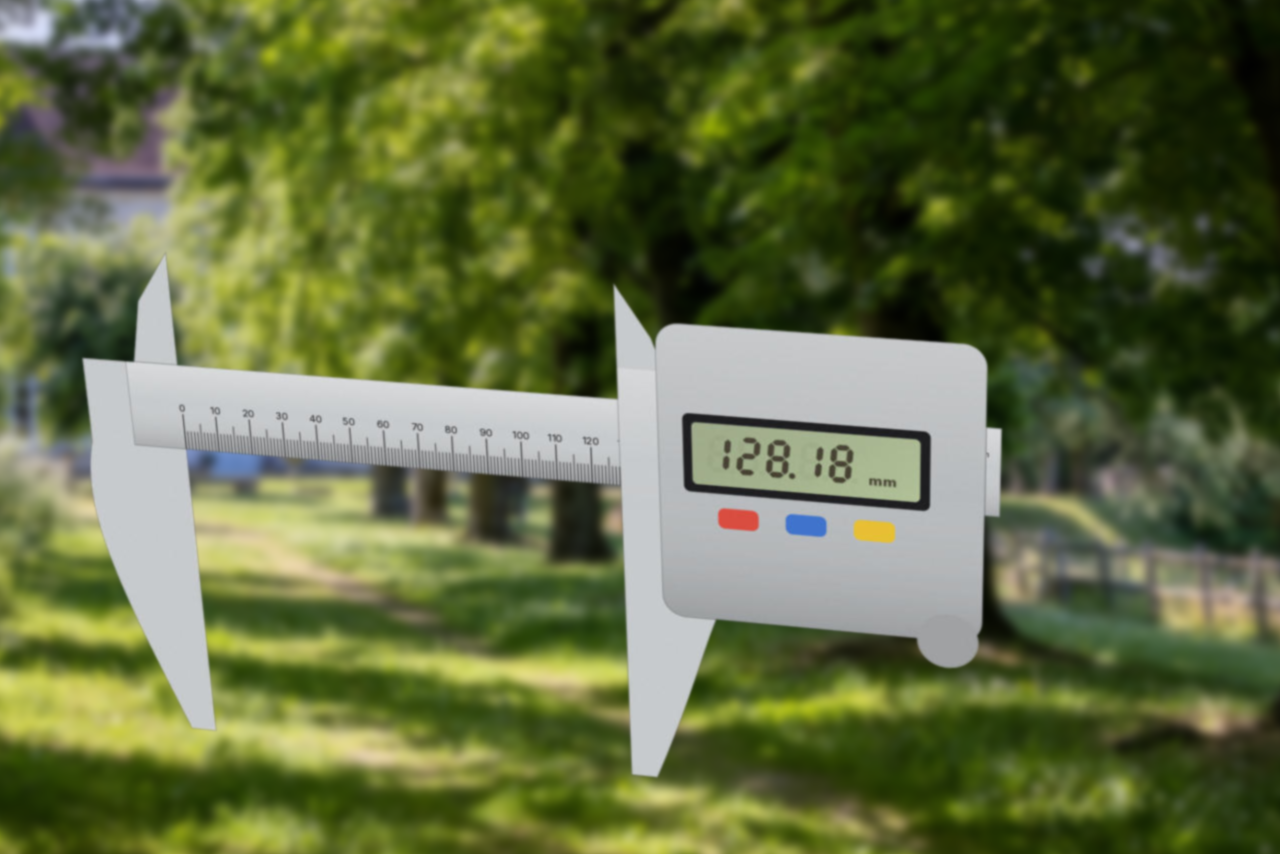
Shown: 128.18 mm
